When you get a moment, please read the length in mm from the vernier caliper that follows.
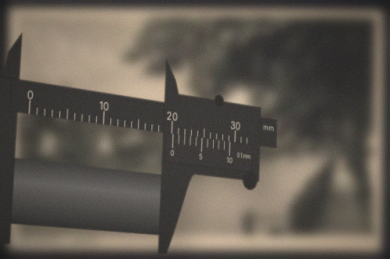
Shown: 20.2 mm
